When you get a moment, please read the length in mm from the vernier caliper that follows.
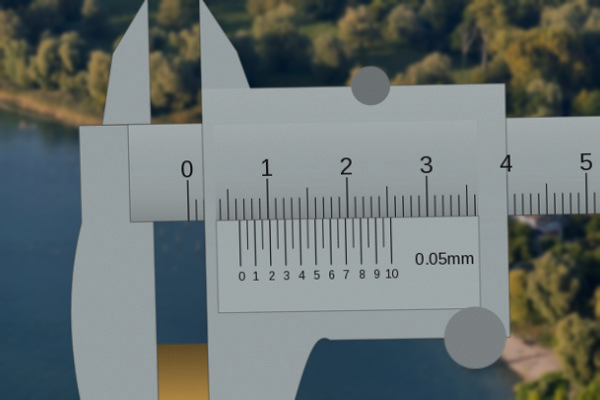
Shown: 6.4 mm
